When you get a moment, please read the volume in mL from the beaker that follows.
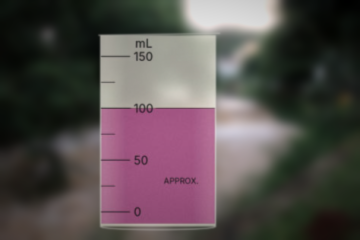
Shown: 100 mL
